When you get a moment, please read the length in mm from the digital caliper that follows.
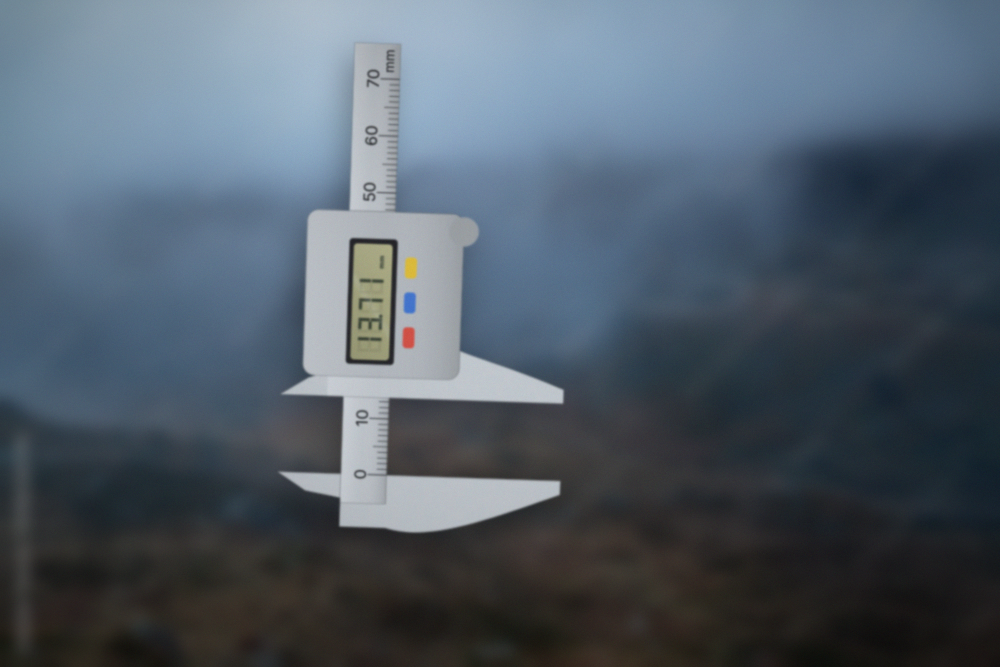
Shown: 13.71 mm
